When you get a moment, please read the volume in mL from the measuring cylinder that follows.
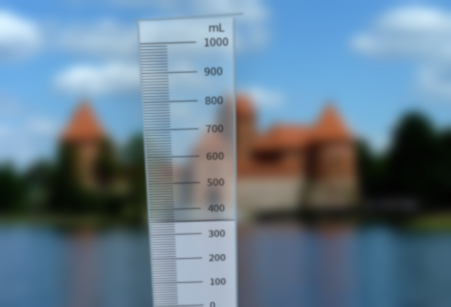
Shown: 350 mL
